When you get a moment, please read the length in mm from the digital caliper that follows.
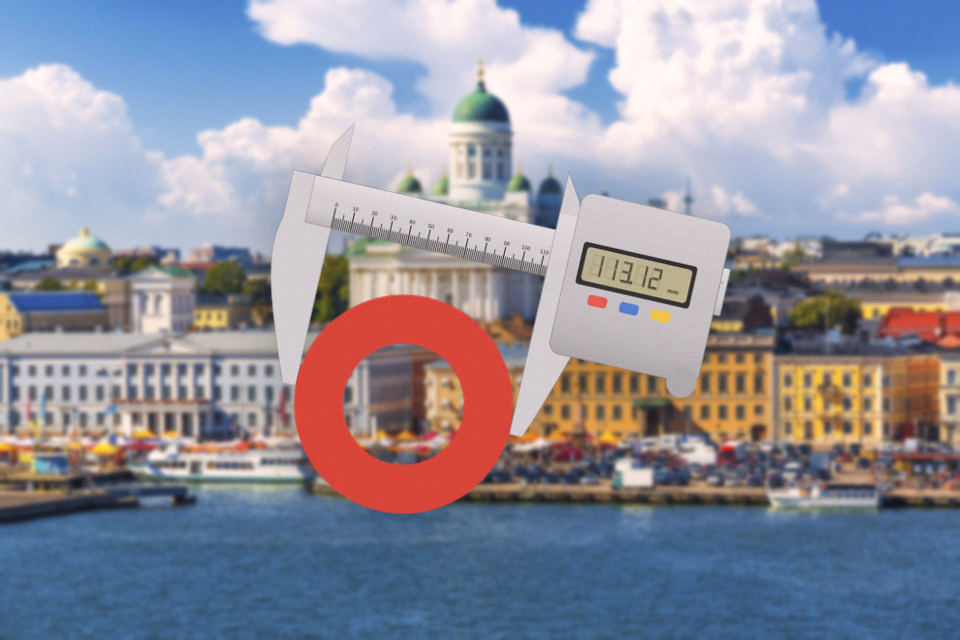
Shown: 113.12 mm
